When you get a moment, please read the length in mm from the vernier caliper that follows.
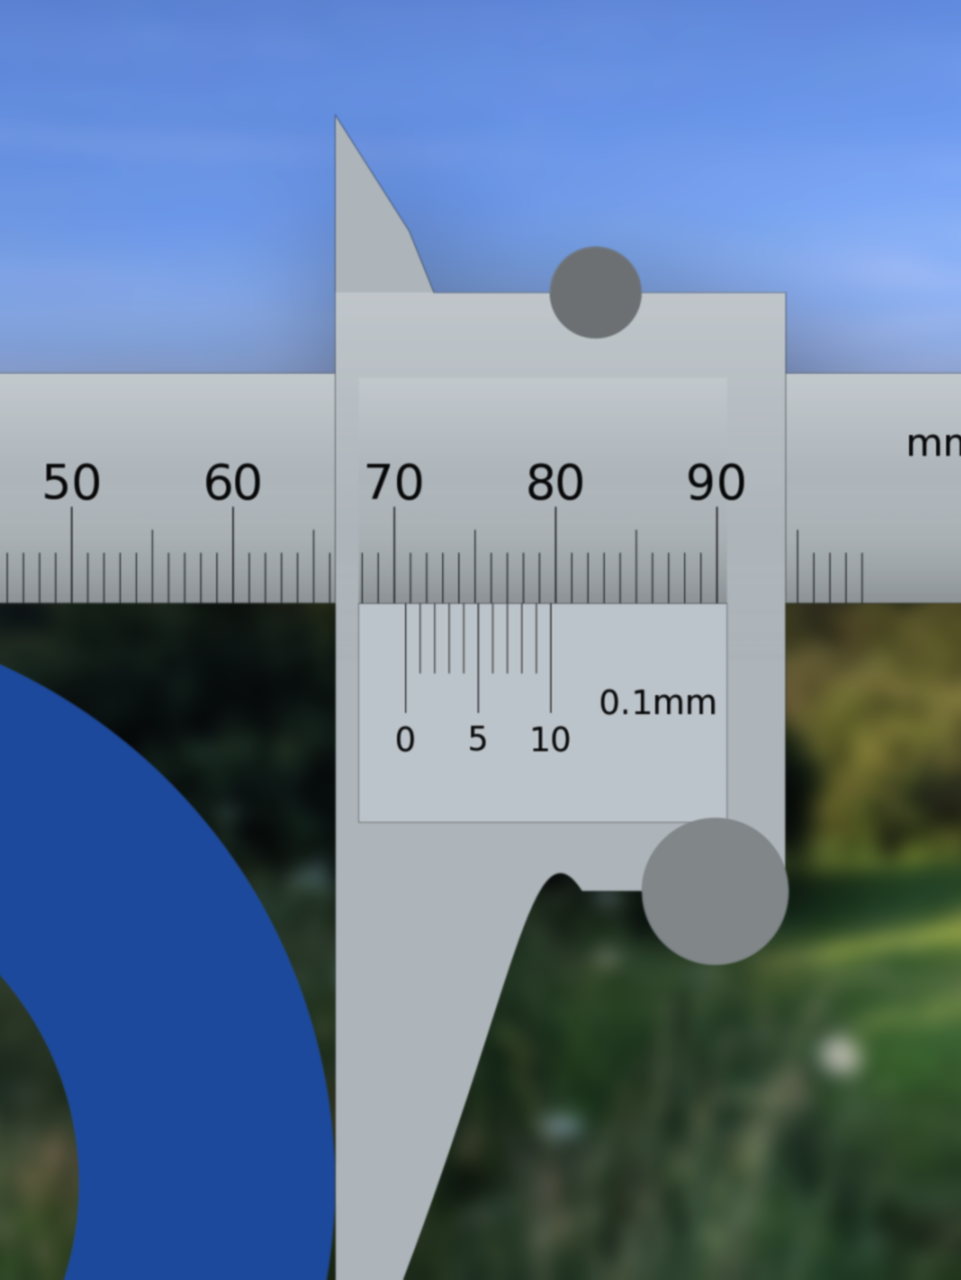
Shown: 70.7 mm
